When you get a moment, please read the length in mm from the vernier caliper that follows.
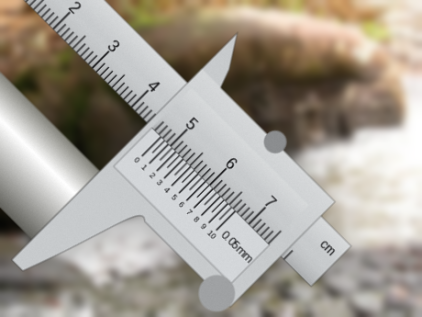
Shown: 47.6 mm
